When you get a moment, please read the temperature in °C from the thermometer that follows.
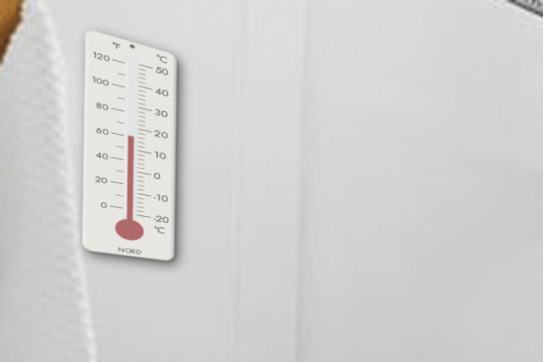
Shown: 16 °C
